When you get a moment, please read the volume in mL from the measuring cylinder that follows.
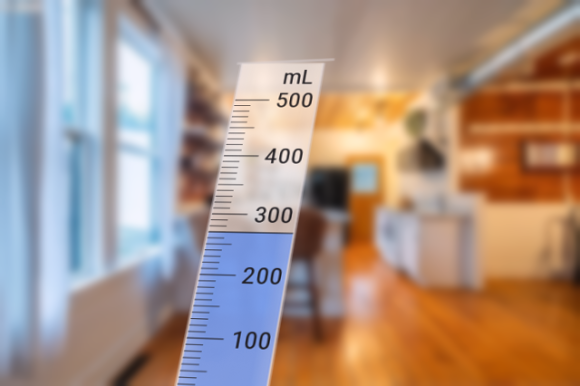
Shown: 270 mL
